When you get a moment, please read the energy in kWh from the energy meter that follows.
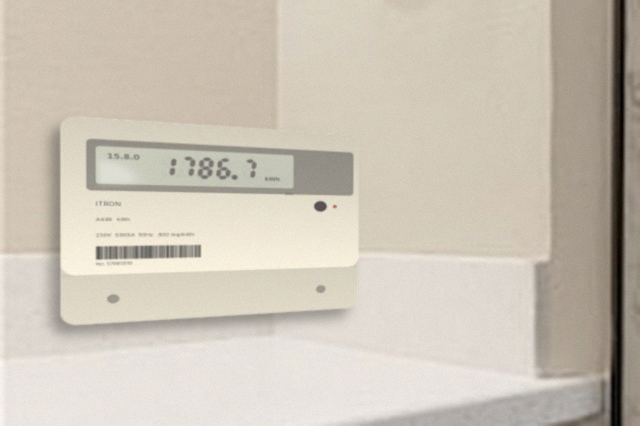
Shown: 1786.7 kWh
